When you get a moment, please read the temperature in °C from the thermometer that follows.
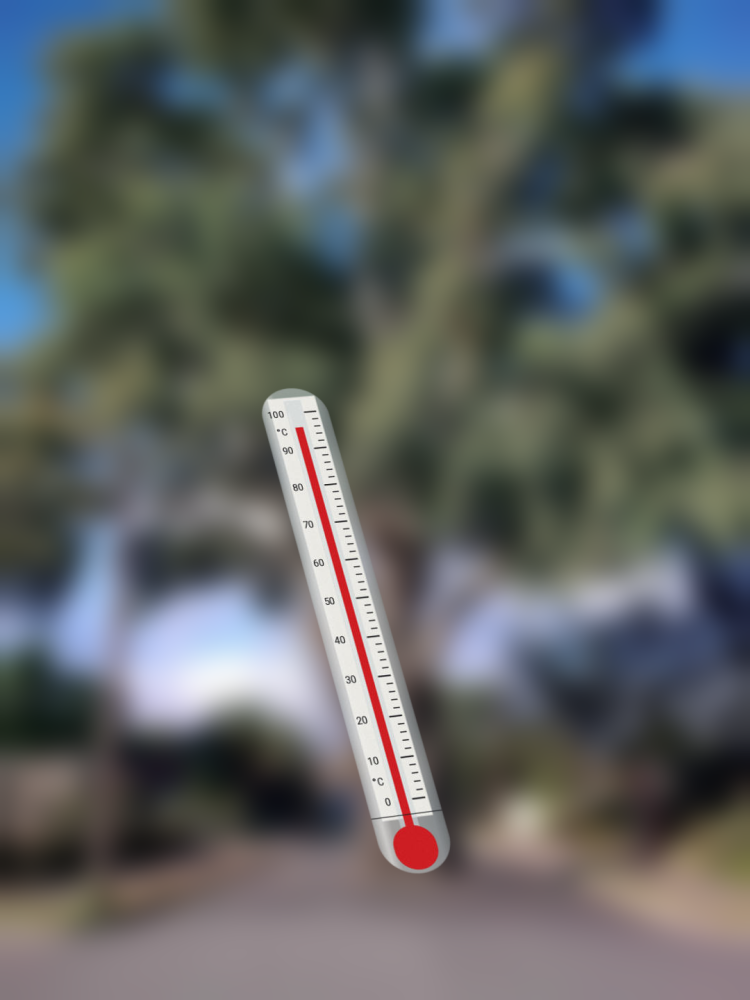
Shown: 96 °C
